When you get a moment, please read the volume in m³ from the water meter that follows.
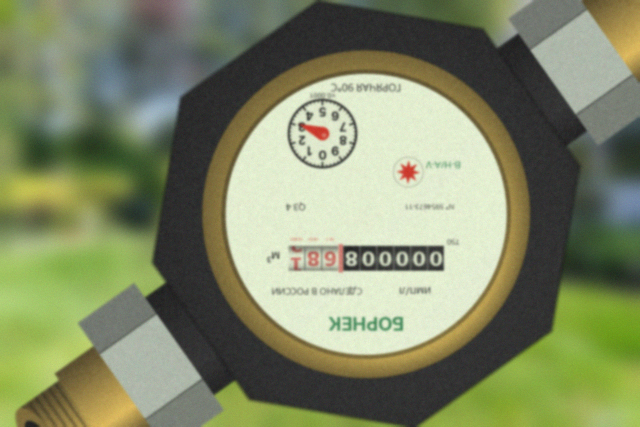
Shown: 8.6813 m³
